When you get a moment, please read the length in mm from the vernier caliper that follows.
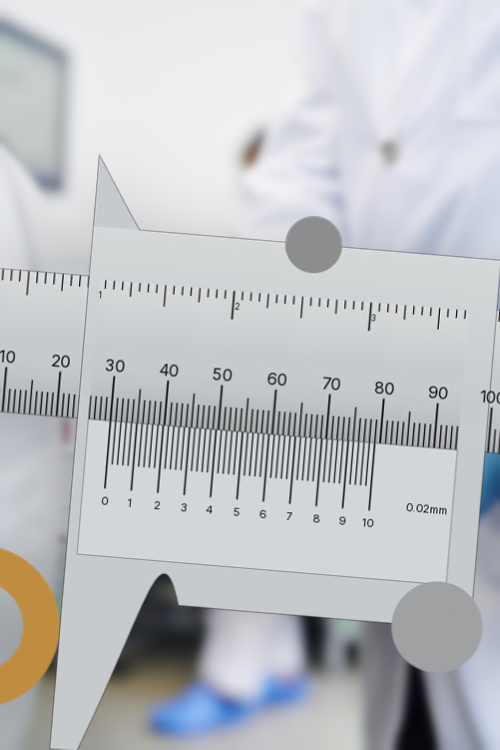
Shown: 30.0 mm
